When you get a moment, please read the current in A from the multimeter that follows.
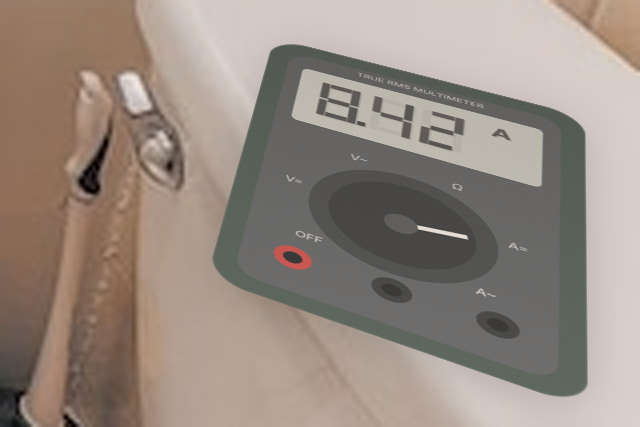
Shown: 8.42 A
